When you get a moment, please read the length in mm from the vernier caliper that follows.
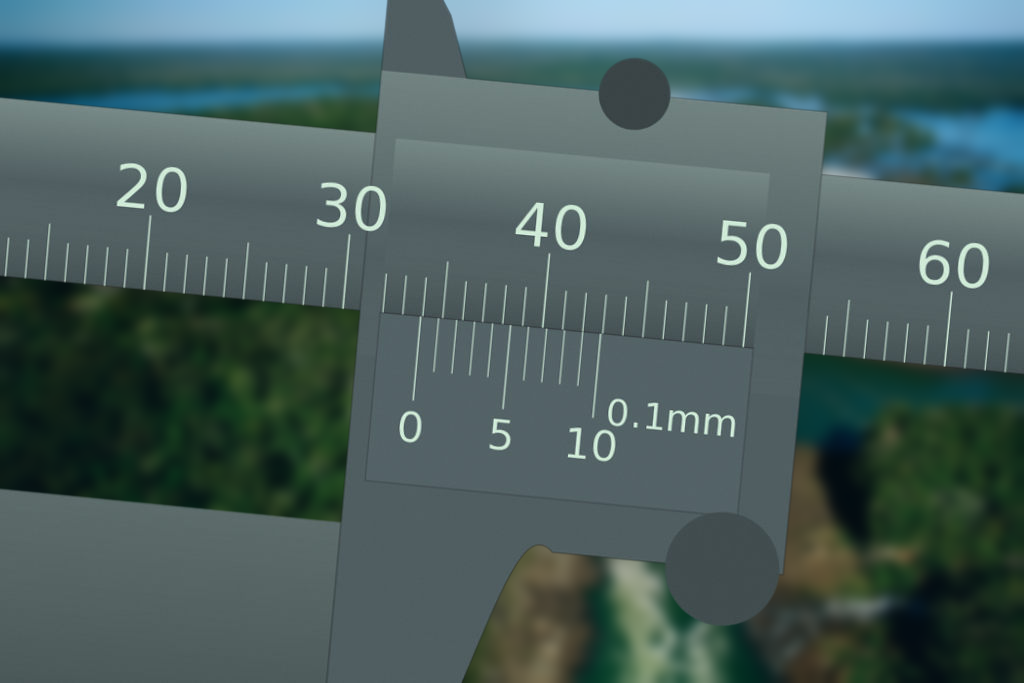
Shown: 33.9 mm
